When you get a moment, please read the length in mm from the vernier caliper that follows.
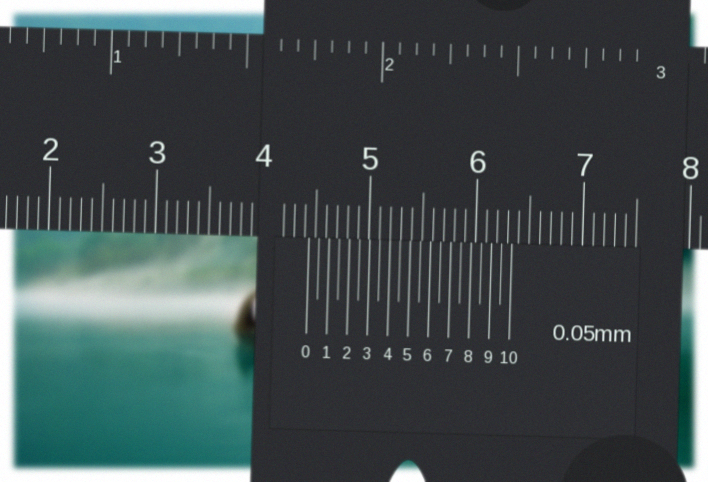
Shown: 44.4 mm
